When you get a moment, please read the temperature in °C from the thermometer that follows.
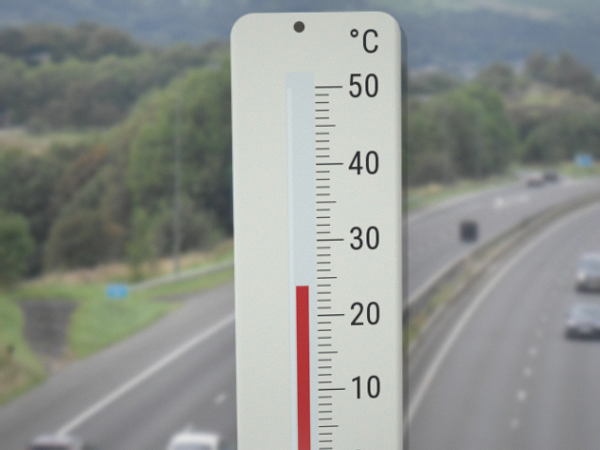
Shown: 24 °C
